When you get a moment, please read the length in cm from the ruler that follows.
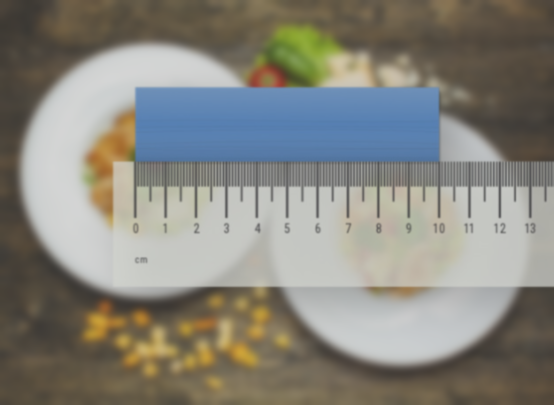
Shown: 10 cm
